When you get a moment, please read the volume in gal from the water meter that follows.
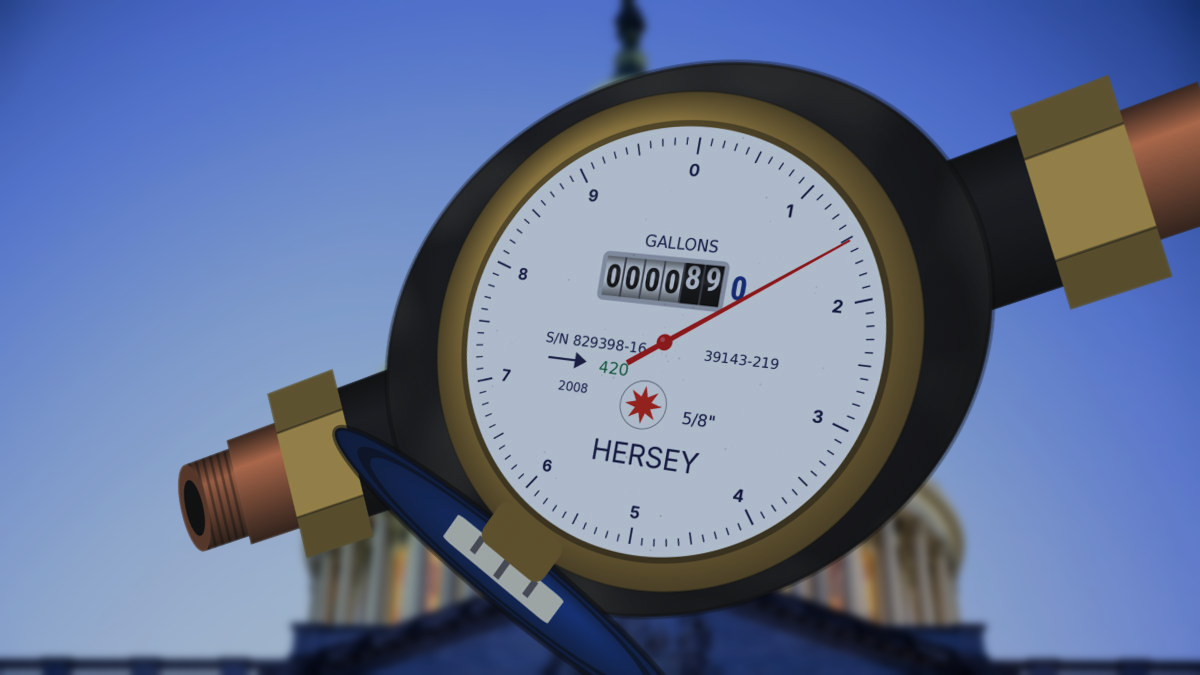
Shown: 891.5 gal
